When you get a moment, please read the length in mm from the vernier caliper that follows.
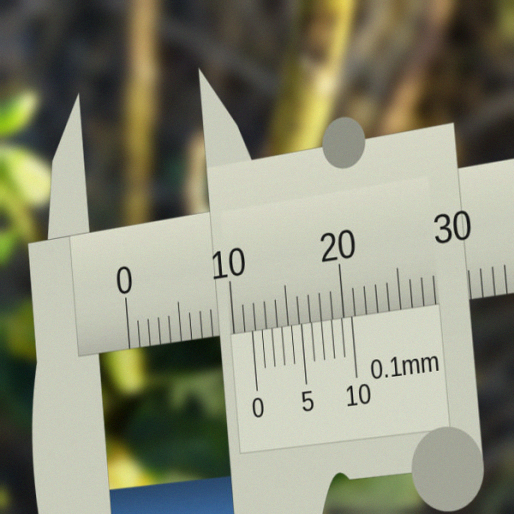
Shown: 11.7 mm
